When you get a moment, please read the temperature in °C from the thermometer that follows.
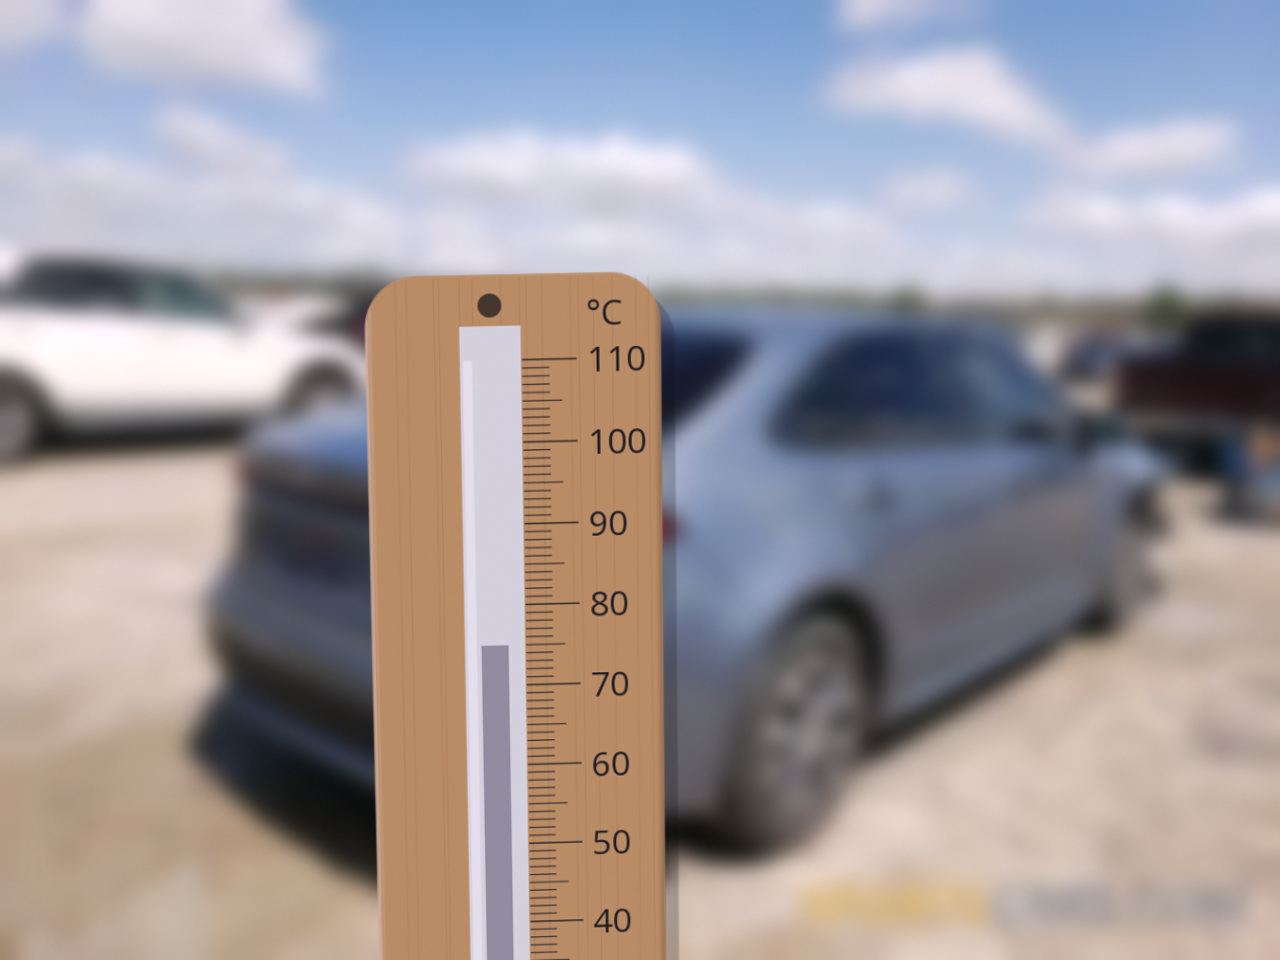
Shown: 75 °C
